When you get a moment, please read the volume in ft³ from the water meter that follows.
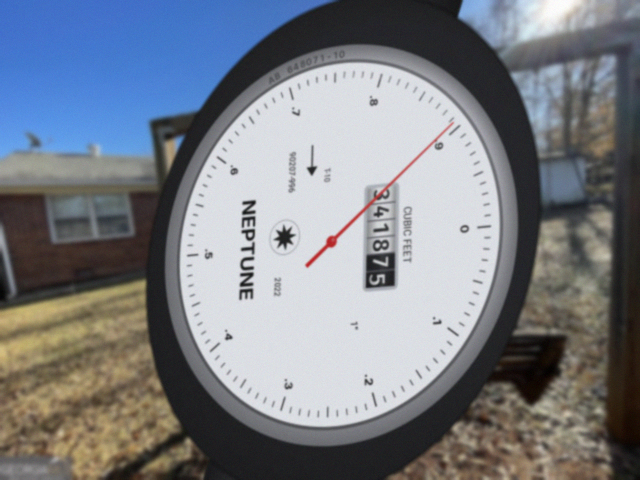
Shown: 341874.89 ft³
